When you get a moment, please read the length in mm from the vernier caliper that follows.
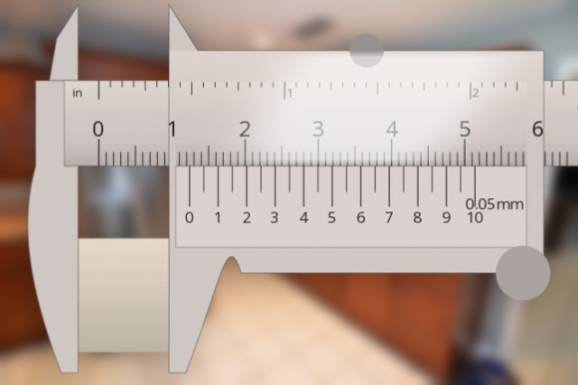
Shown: 12.4 mm
